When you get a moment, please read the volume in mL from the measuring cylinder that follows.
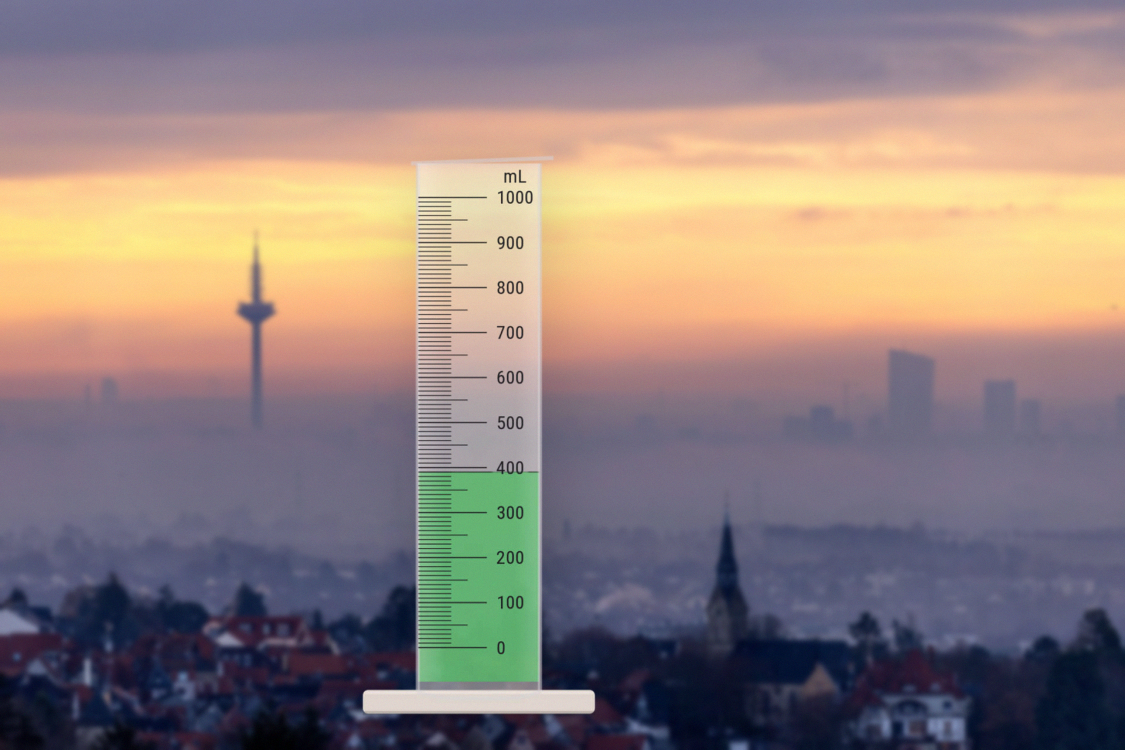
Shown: 390 mL
